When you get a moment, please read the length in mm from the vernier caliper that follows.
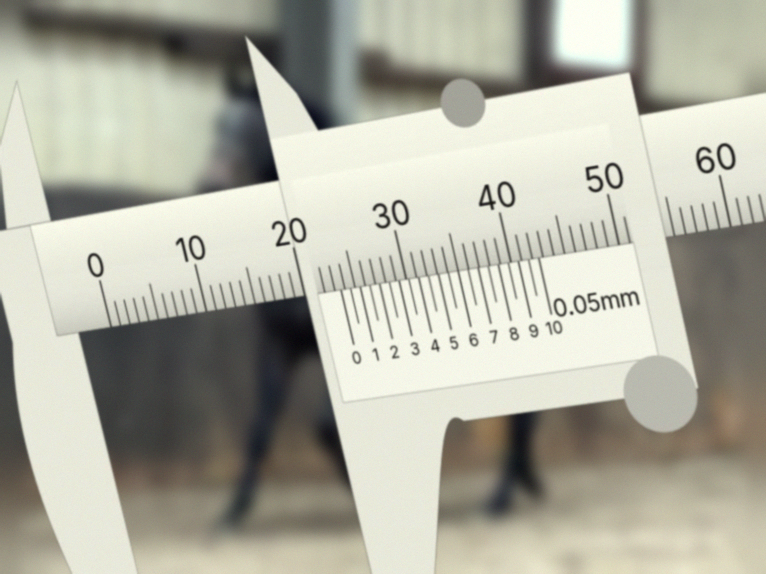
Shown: 23.6 mm
